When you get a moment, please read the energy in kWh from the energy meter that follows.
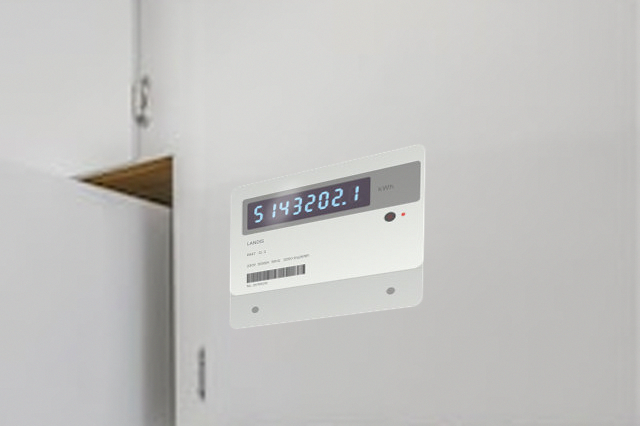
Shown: 5143202.1 kWh
